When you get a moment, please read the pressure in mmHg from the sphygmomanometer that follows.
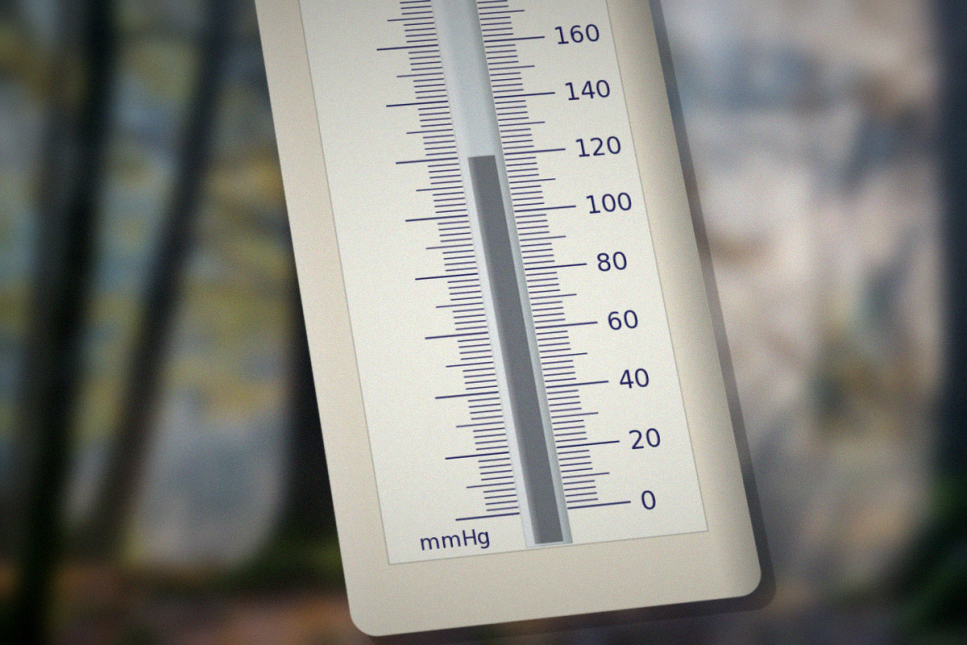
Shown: 120 mmHg
